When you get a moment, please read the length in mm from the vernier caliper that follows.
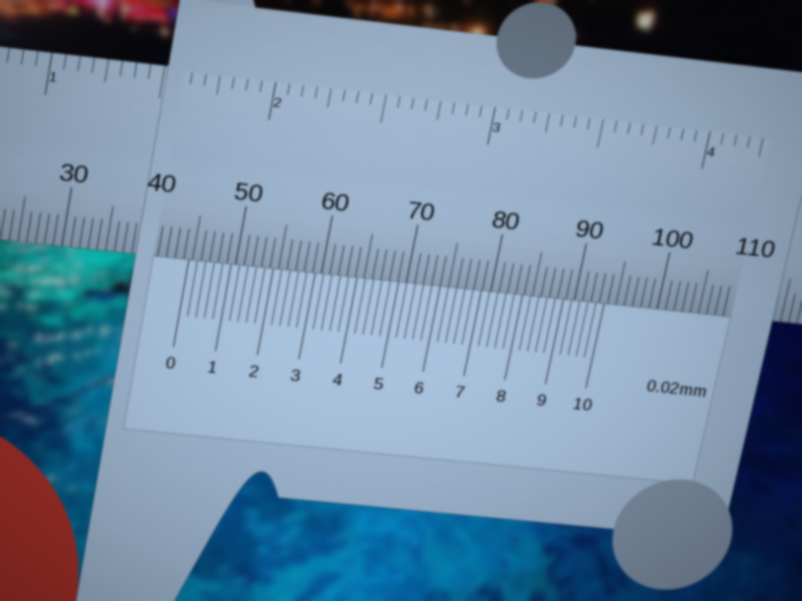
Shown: 44.6 mm
